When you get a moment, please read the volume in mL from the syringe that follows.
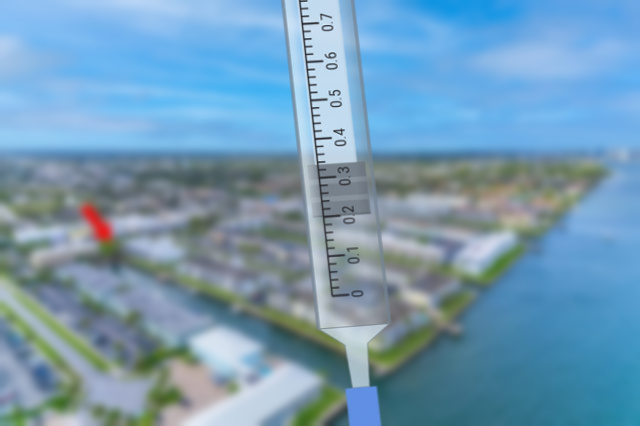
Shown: 0.2 mL
